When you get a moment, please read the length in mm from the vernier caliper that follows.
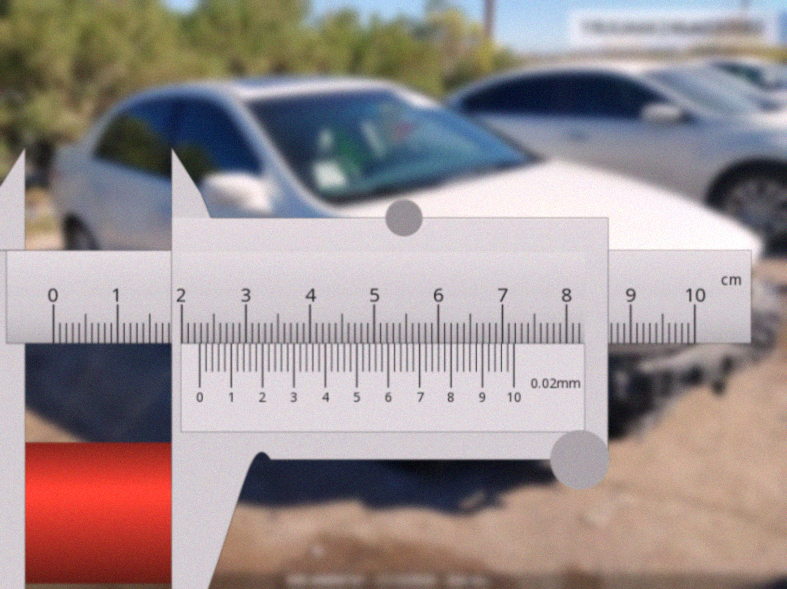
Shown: 22.8 mm
